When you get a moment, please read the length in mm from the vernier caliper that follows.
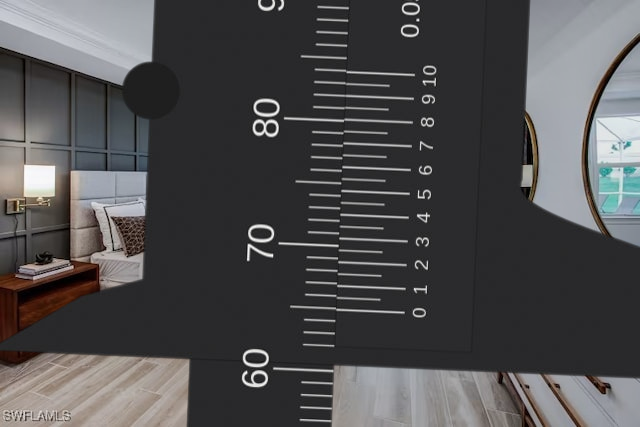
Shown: 64.9 mm
